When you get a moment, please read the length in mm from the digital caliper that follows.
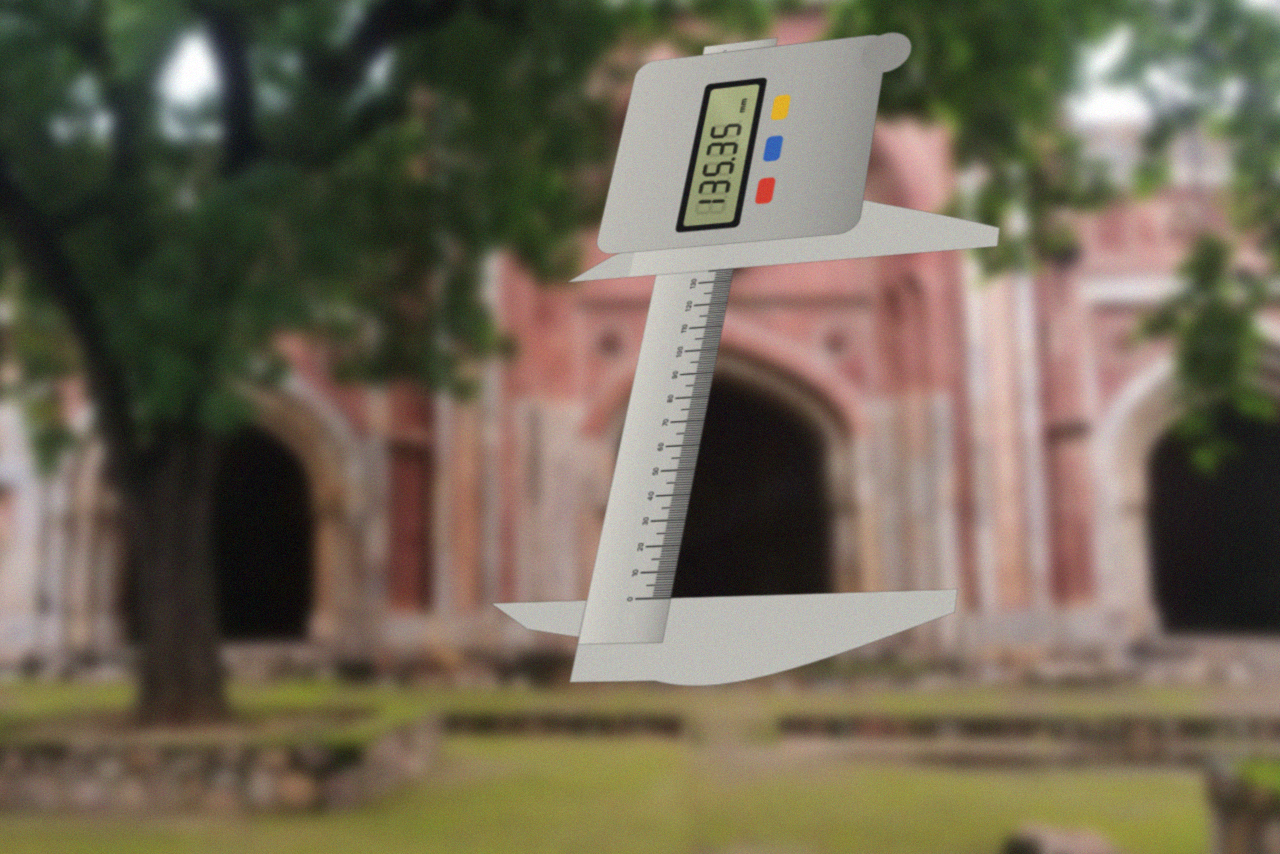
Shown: 135.35 mm
